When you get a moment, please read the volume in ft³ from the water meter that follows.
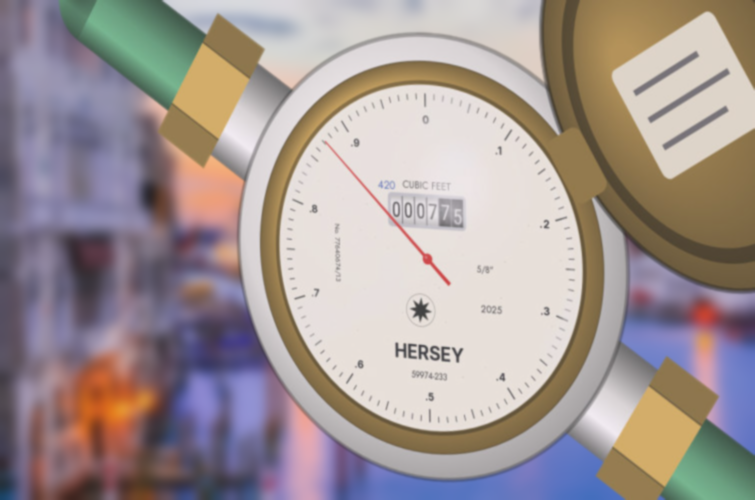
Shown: 774.87 ft³
